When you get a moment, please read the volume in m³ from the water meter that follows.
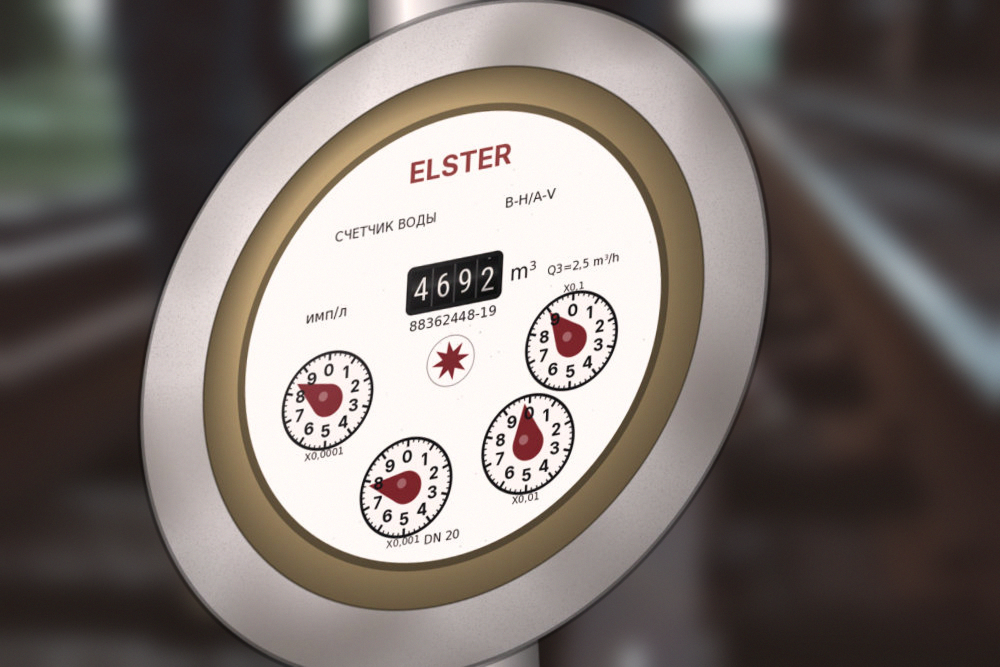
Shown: 4691.8978 m³
